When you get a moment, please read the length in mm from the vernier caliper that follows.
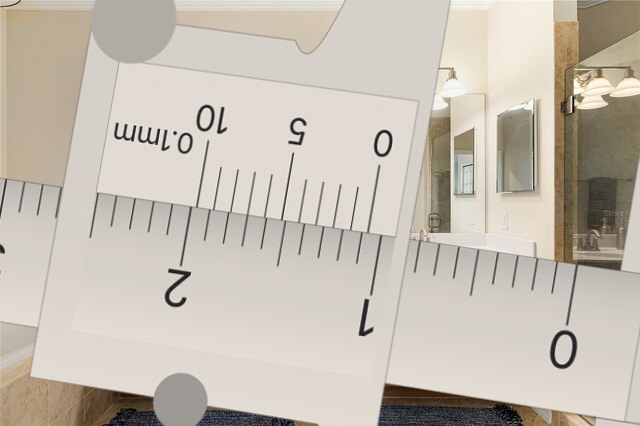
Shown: 10.7 mm
